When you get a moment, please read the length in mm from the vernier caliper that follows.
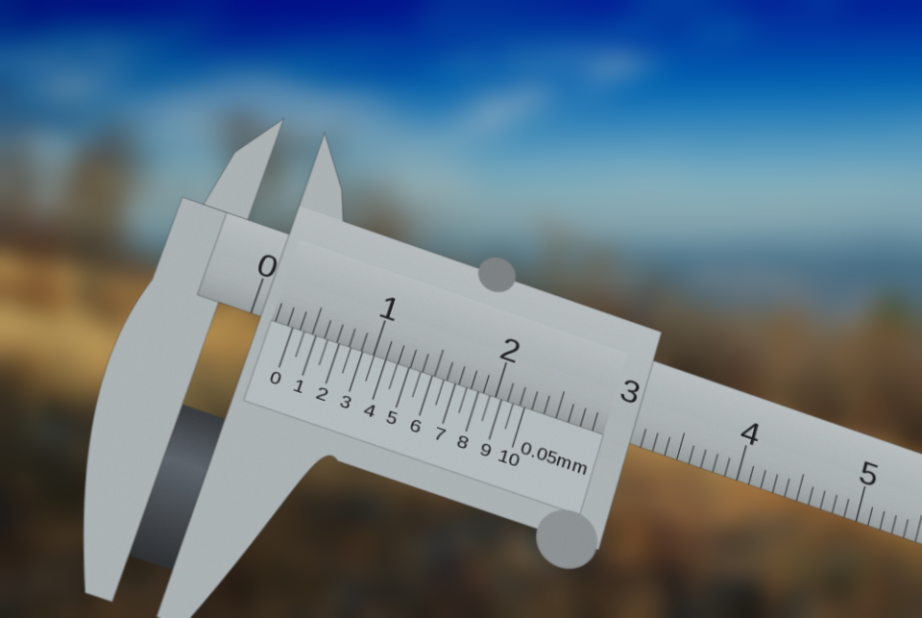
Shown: 3.4 mm
